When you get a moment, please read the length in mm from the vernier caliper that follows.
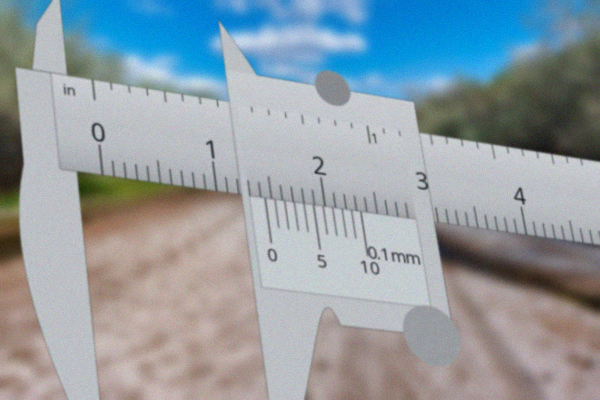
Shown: 14.4 mm
